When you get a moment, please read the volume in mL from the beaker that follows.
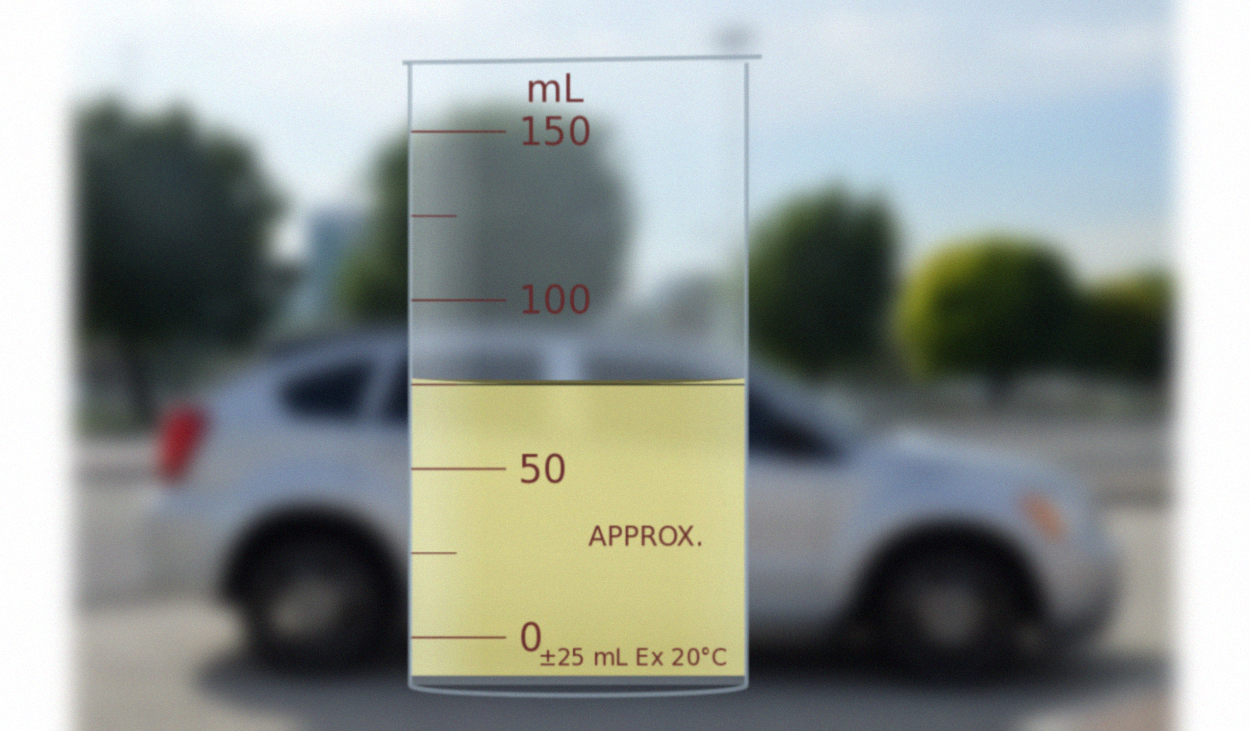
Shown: 75 mL
